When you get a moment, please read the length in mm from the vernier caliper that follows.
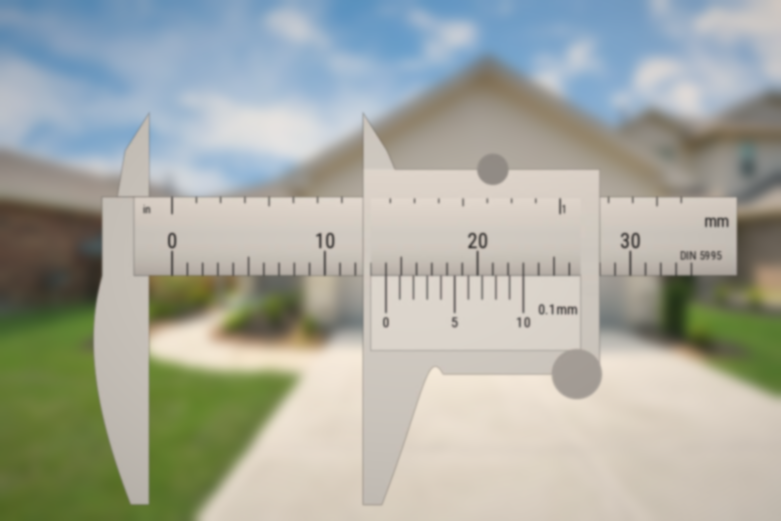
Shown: 14.0 mm
